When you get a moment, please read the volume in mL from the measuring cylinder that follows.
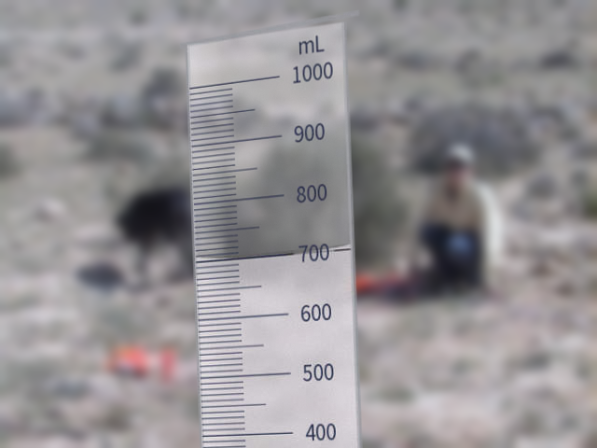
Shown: 700 mL
